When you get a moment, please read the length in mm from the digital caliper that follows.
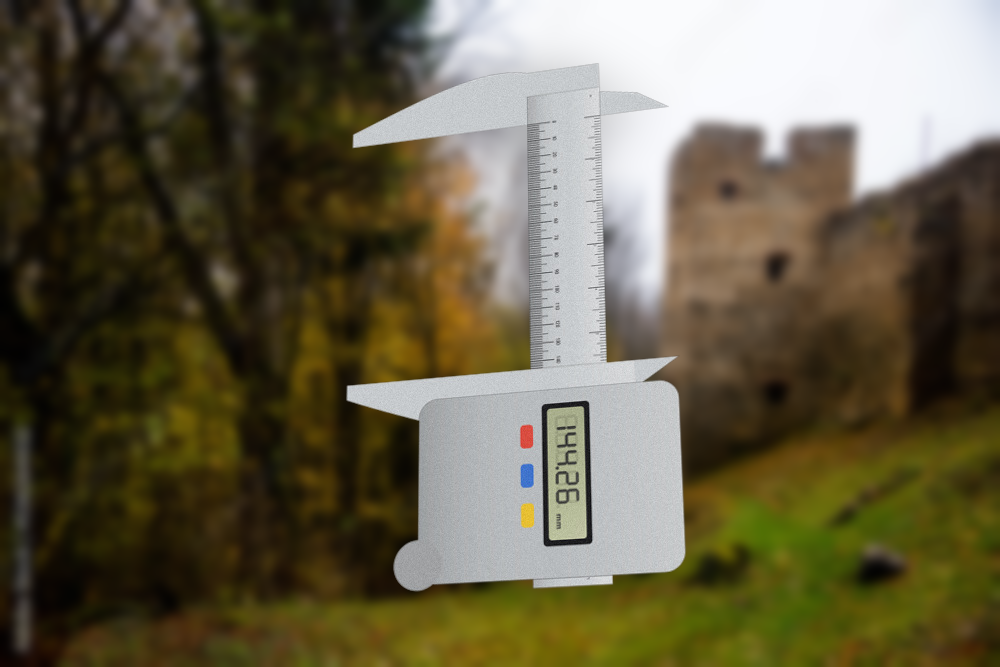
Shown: 144.26 mm
